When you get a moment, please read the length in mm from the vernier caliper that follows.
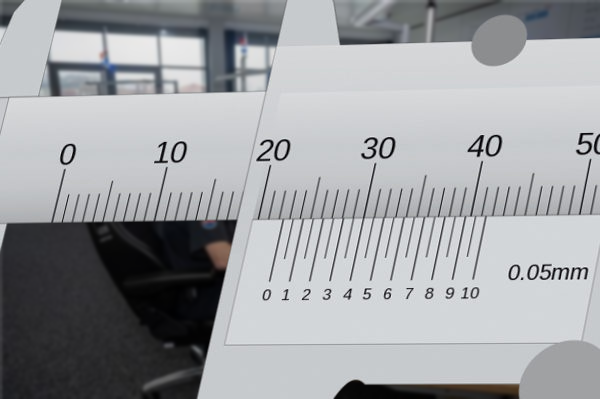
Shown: 22.4 mm
